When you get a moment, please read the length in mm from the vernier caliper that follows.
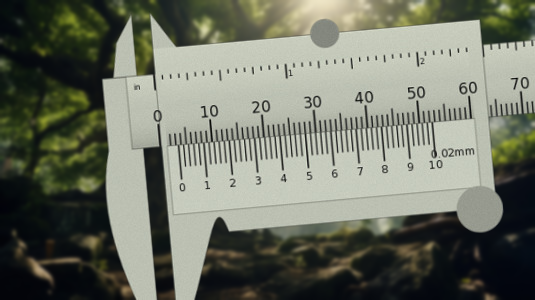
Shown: 3.5 mm
